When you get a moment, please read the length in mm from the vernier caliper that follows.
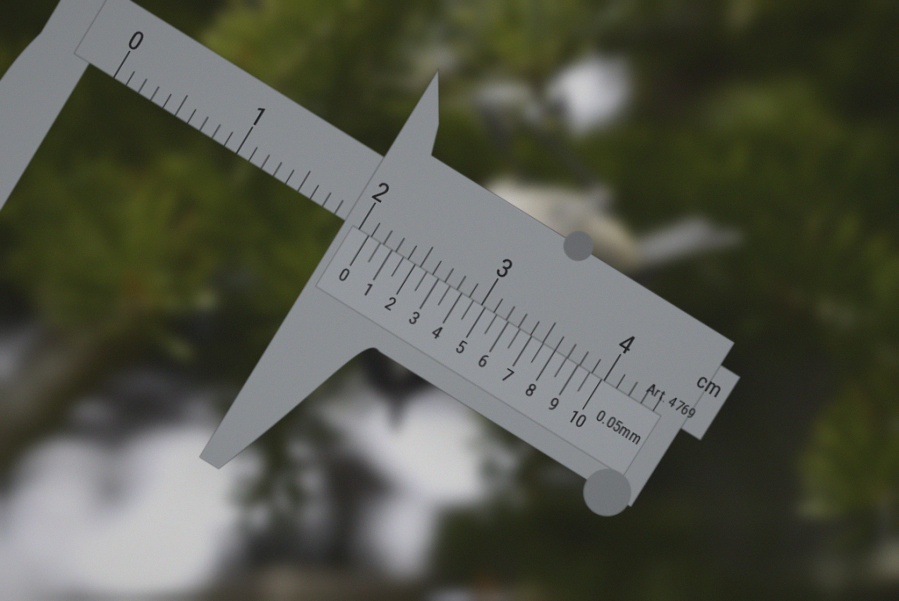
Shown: 20.8 mm
